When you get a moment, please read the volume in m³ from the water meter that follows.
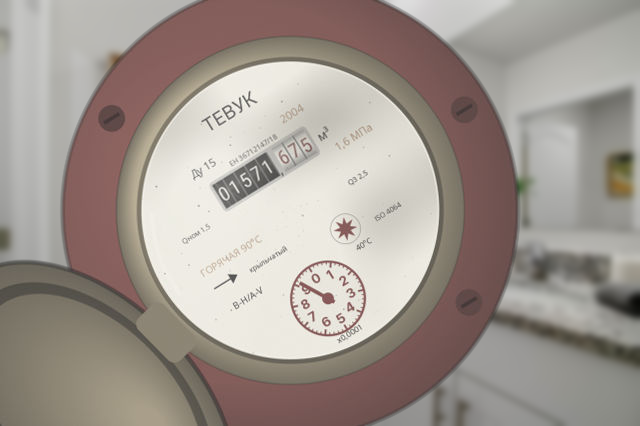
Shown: 1571.6749 m³
